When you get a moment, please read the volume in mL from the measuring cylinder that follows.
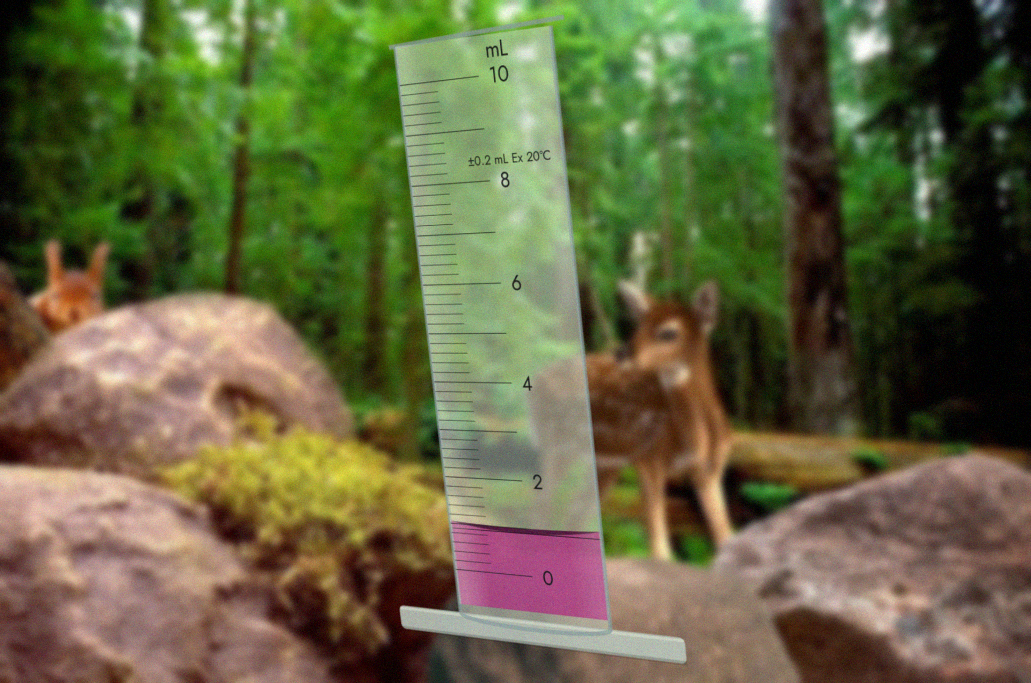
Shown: 0.9 mL
